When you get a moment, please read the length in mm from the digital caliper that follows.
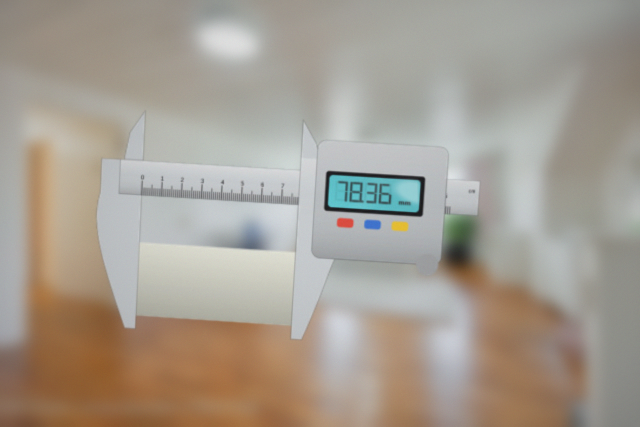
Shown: 78.36 mm
